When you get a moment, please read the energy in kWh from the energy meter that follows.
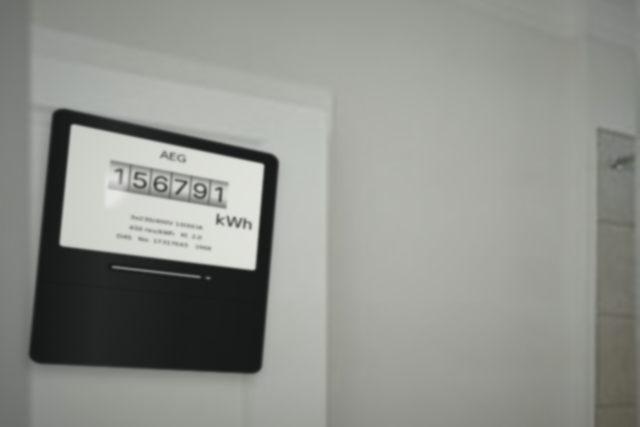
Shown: 156791 kWh
